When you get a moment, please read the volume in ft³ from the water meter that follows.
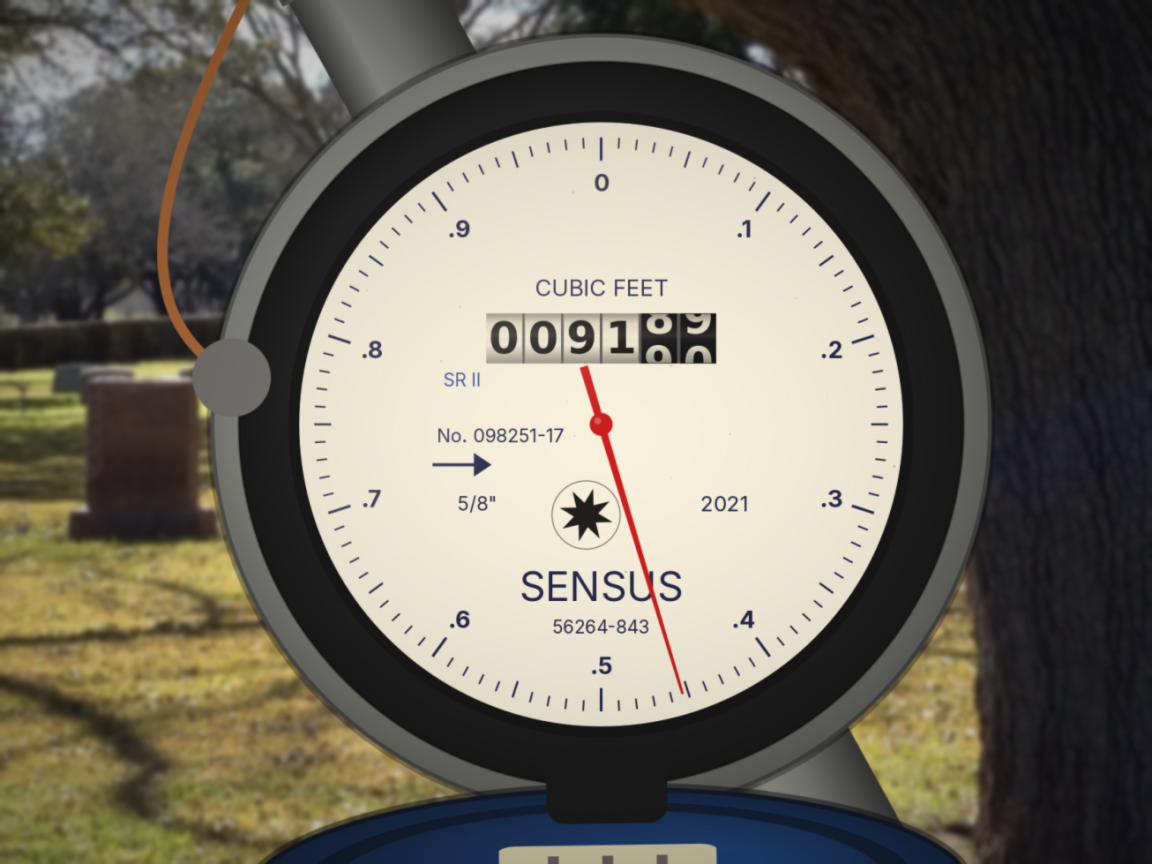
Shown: 9189.45 ft³
